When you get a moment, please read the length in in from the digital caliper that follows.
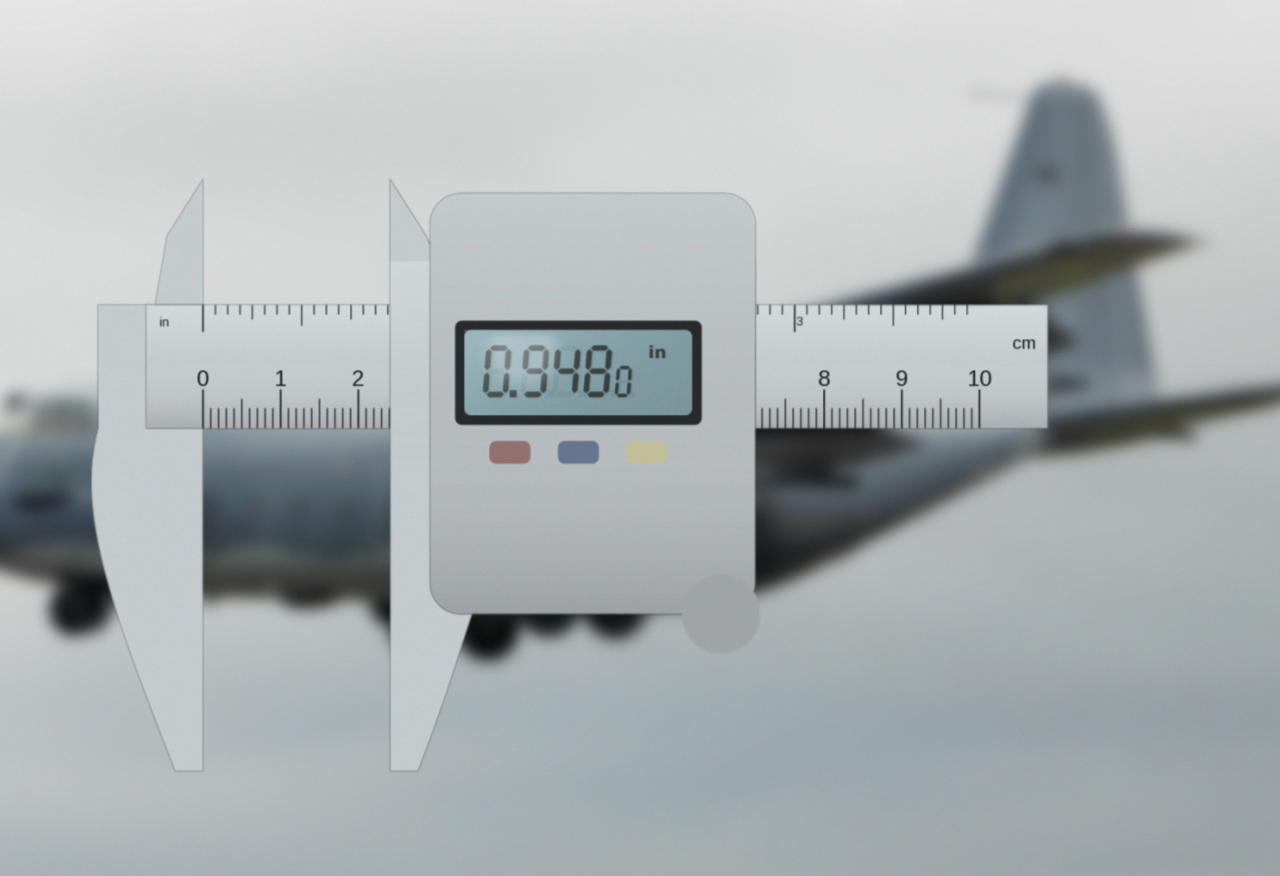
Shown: 0.9480 in
